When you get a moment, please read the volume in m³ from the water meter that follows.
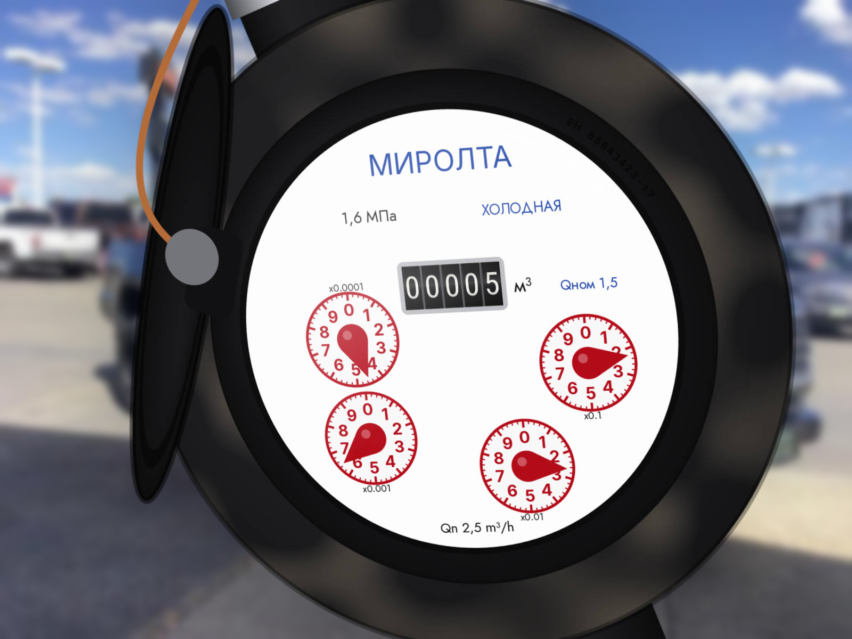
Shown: 5.2264 m³
